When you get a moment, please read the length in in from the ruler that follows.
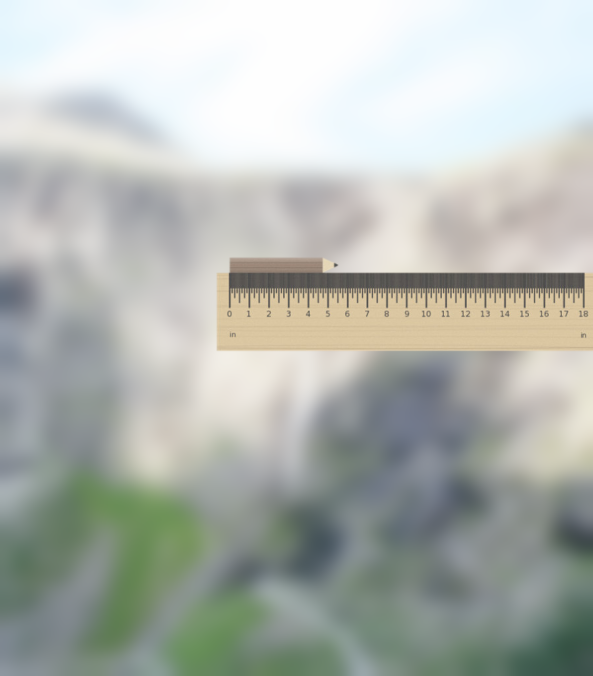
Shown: 5.5 in
